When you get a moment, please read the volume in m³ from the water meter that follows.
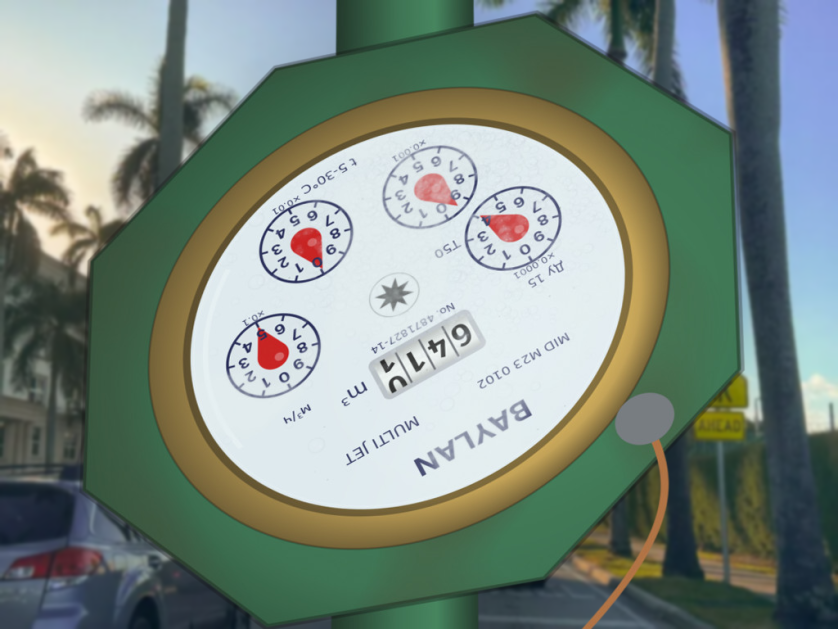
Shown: 6410.4994 m³
